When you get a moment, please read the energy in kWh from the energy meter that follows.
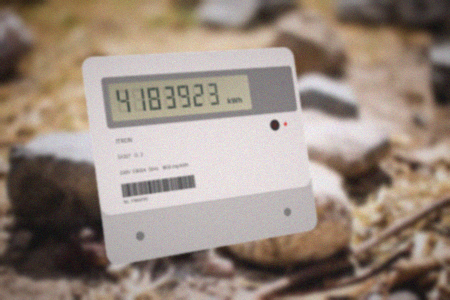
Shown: 4183923 kWh
